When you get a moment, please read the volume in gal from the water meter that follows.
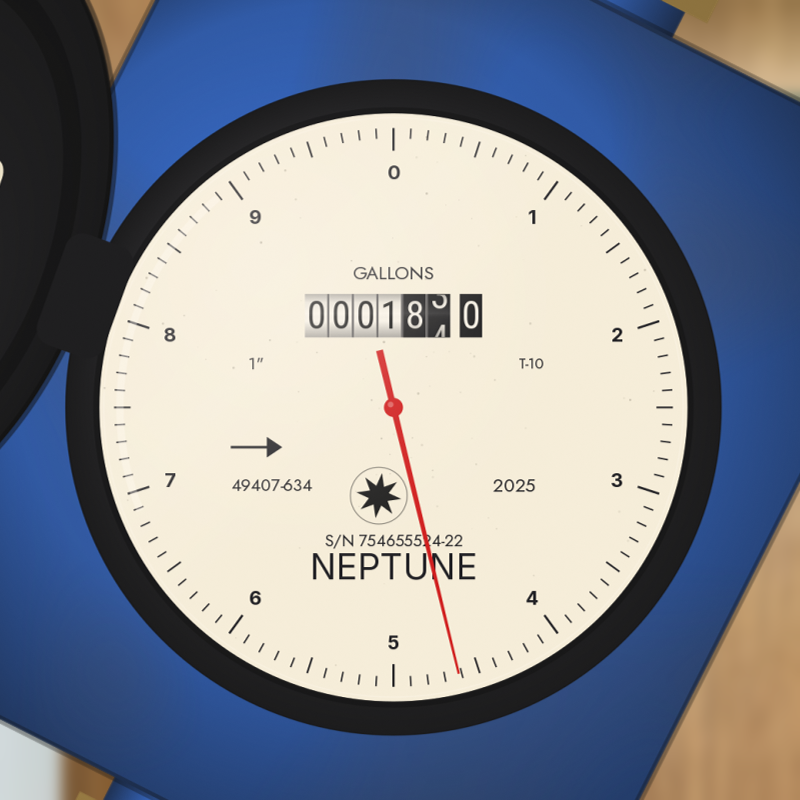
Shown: 1834.6 gal
